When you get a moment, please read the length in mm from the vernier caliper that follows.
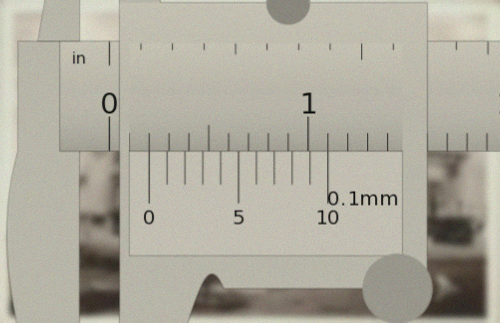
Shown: 2.0 mm
